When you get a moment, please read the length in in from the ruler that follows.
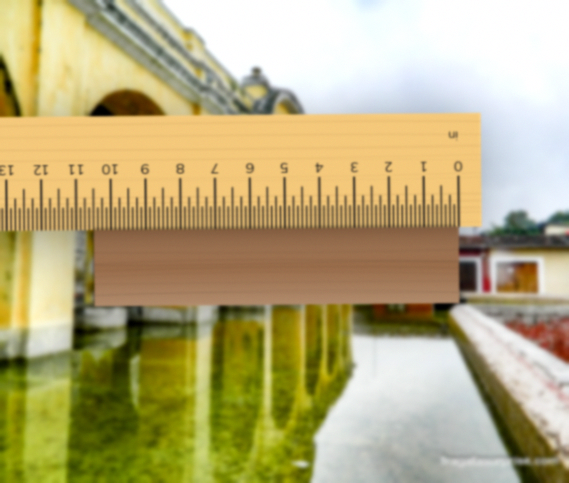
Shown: 10.5 in
